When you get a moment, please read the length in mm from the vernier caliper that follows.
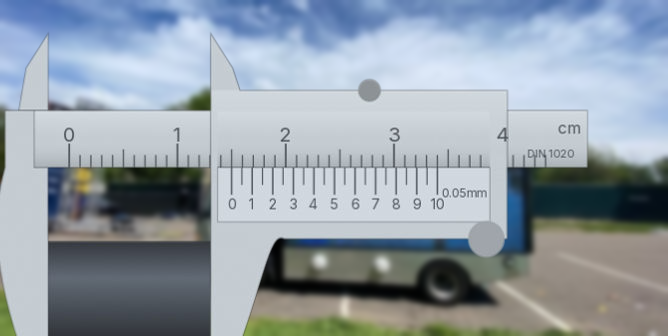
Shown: 15.0 mm
